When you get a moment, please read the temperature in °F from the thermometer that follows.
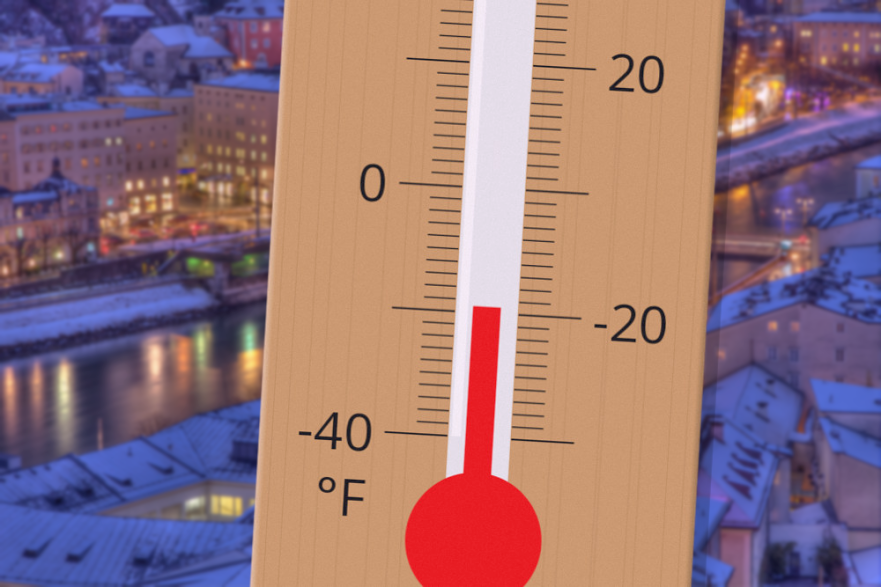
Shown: -19 °F
